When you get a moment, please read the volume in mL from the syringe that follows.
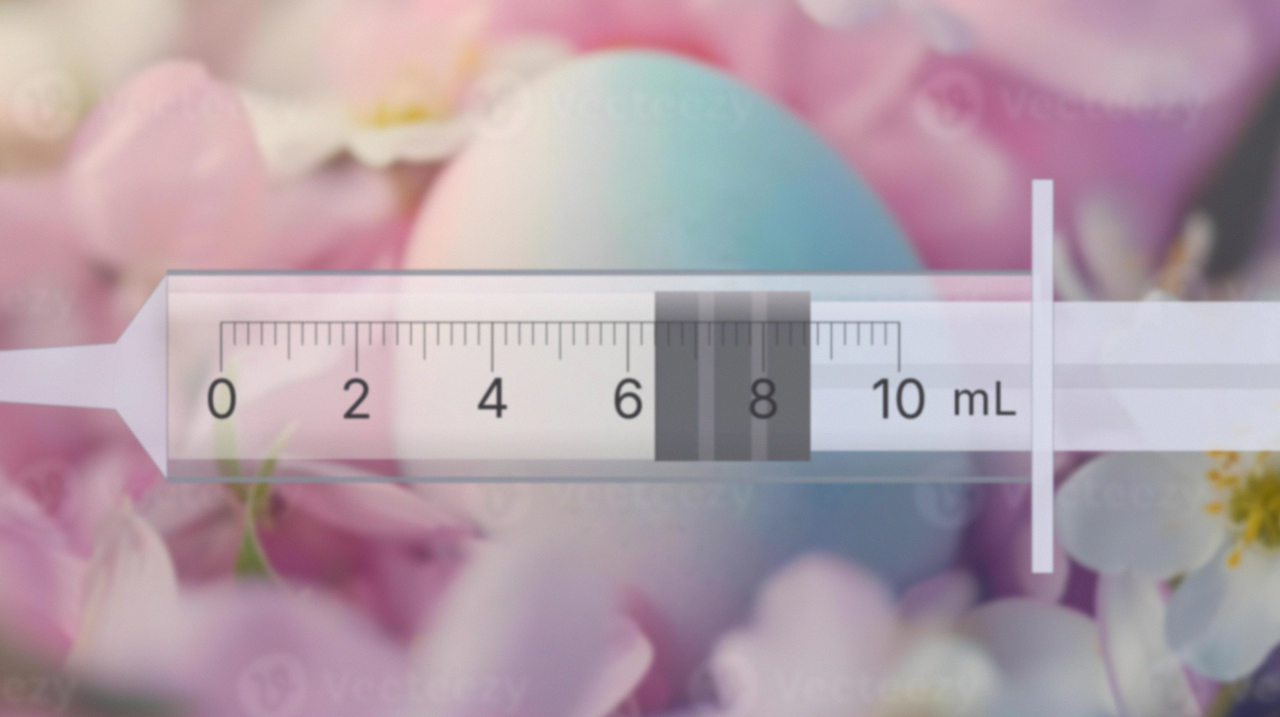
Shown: 6.4 mL
